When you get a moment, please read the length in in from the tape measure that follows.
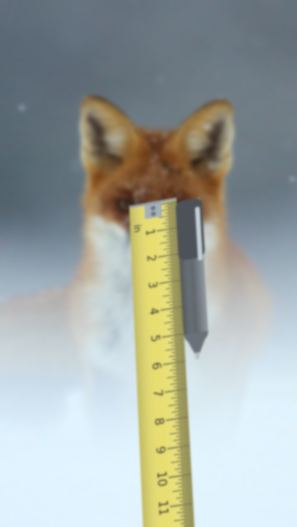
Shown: 6 in
